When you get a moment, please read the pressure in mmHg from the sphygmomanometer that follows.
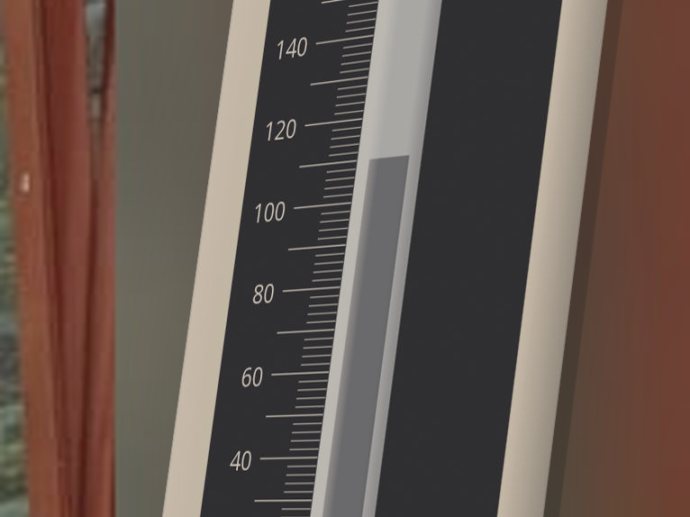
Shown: 110 mmHg
